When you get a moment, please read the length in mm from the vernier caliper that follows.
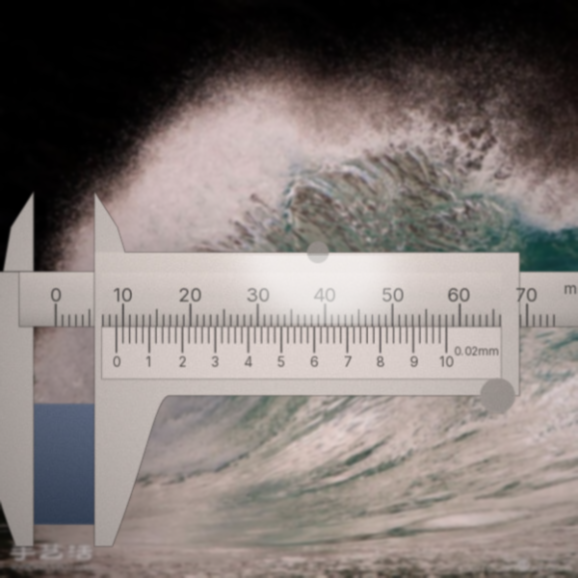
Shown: 9.0 mm
